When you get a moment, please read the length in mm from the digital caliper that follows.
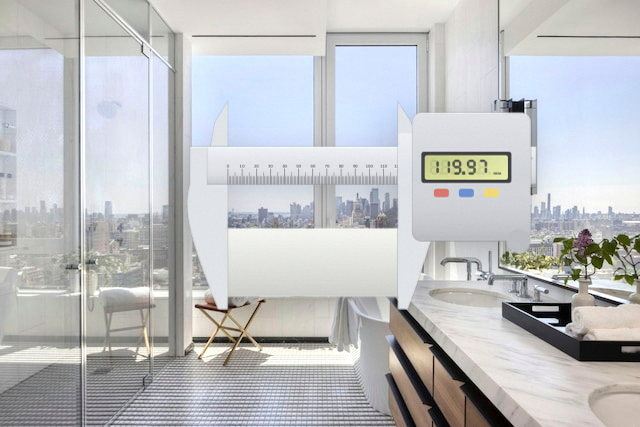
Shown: 119.97 mm
